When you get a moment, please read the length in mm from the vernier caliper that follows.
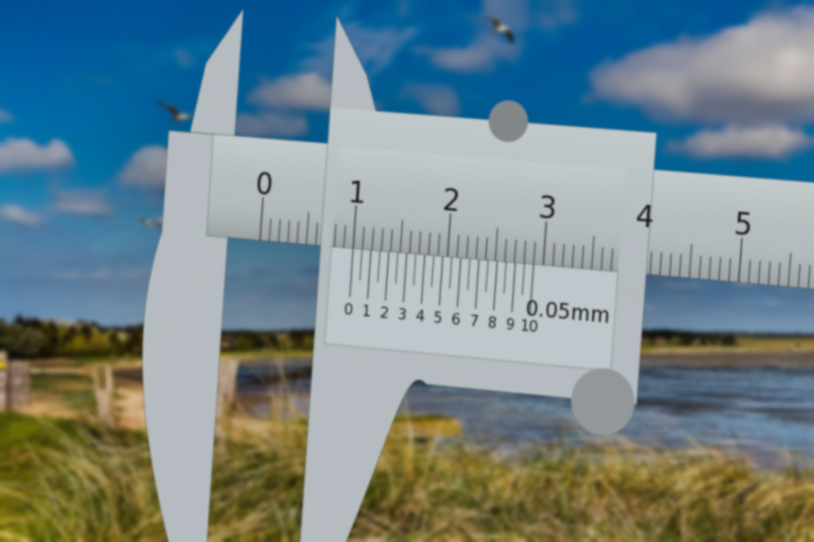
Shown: 10.0 mm
